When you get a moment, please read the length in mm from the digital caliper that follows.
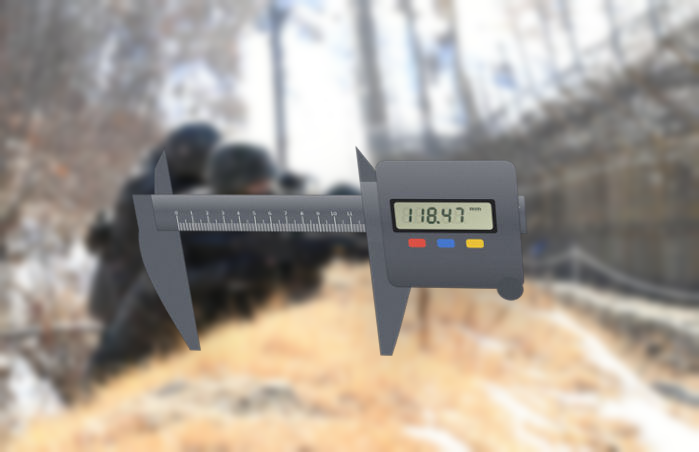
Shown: 118.47 mm
